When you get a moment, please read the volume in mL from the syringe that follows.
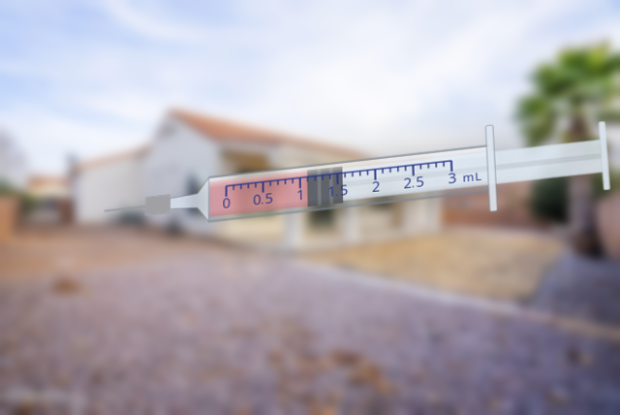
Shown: 1.1 mL
